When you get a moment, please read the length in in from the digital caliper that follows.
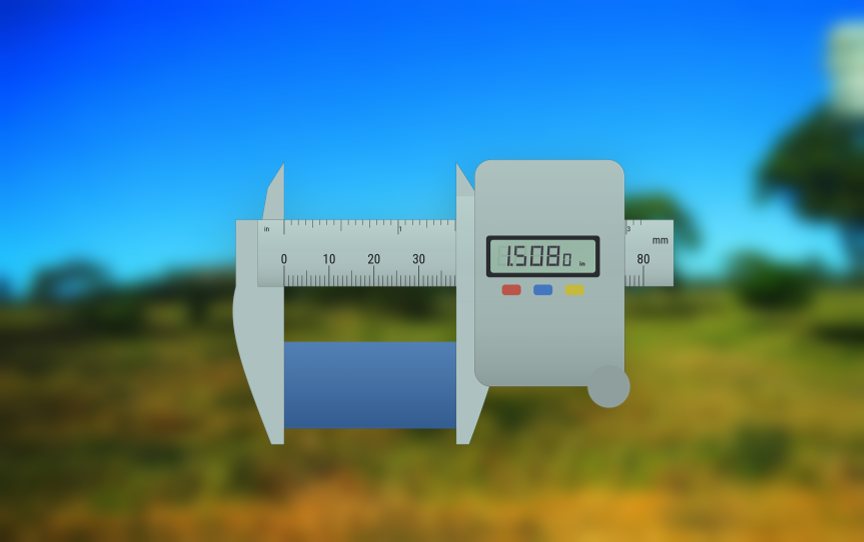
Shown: 1.5080 in
